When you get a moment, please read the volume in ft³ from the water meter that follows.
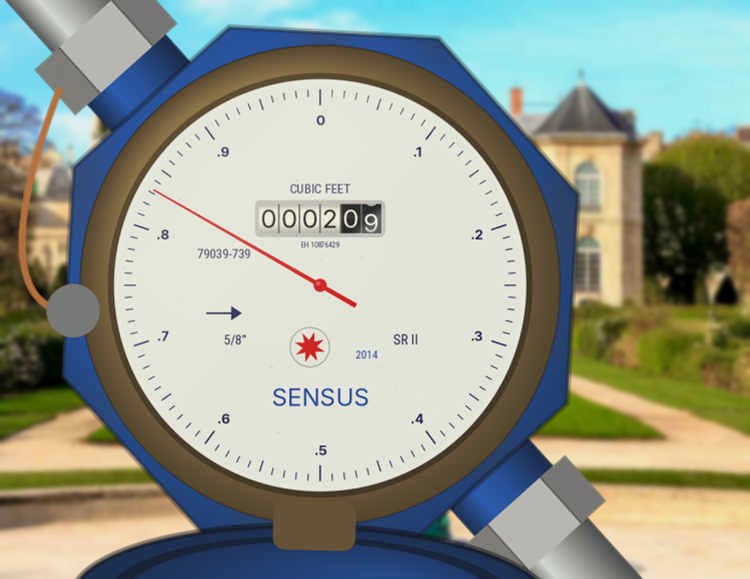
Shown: 208.83 ft³
